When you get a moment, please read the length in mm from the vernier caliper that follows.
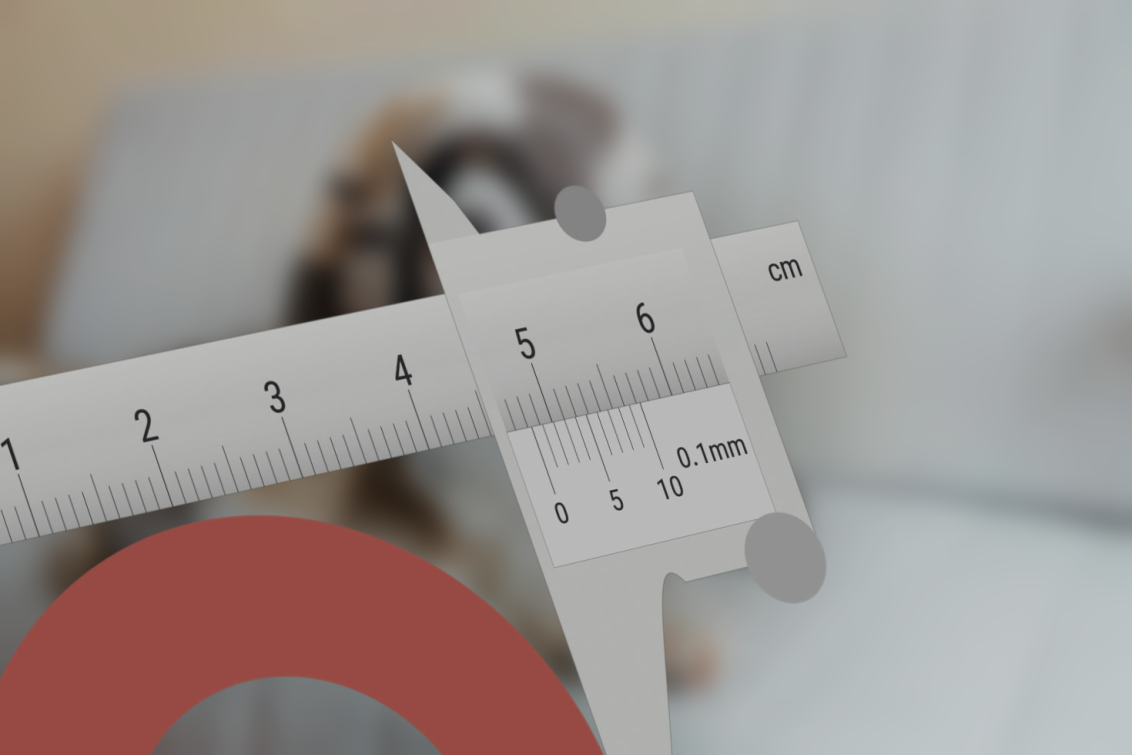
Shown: 48.3 mm
